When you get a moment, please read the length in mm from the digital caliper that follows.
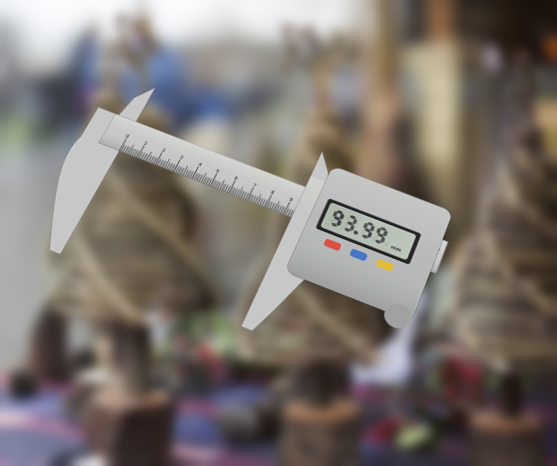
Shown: 93.99 mm
